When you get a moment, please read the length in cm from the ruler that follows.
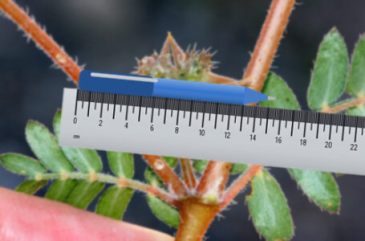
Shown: 15.5 cm
